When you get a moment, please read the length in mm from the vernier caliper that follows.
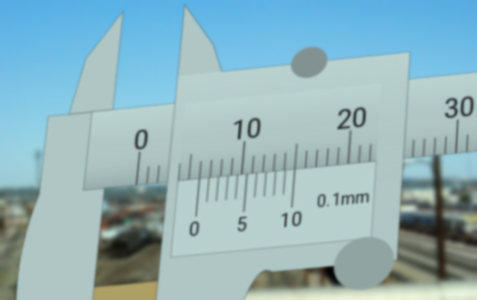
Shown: 6.0 mm
